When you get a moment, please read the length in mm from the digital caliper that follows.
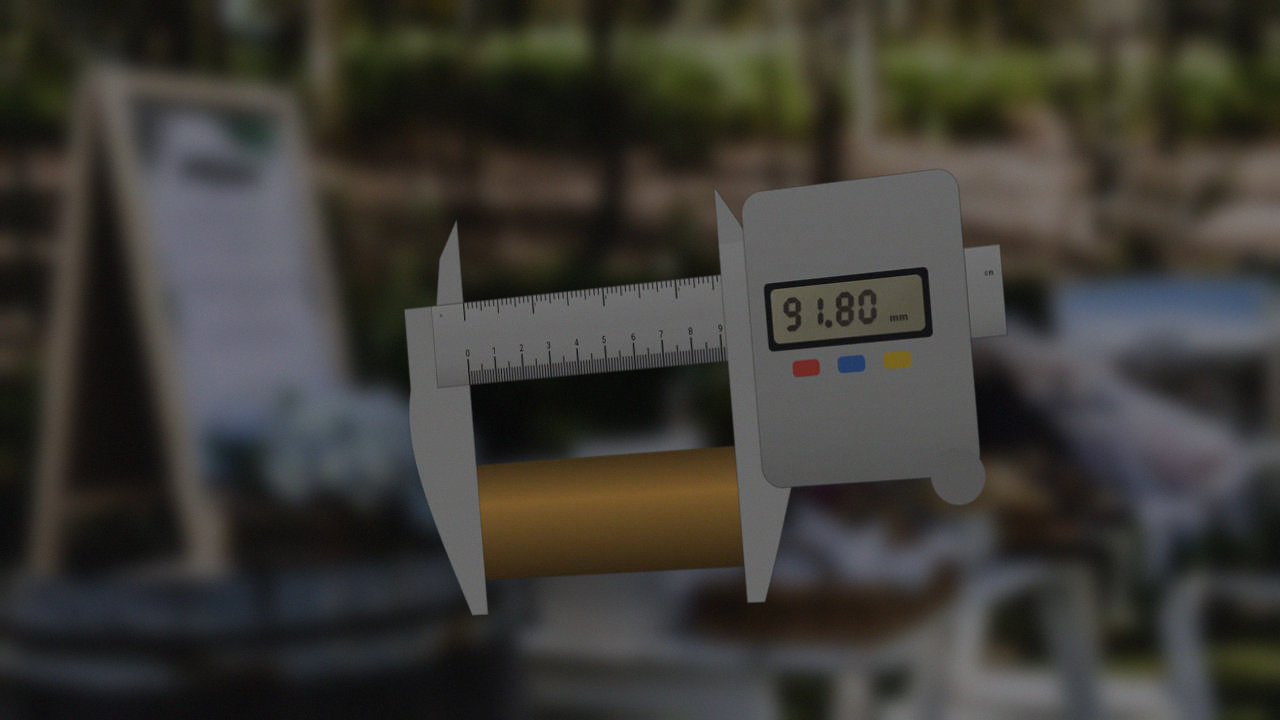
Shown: 91.80 mm
